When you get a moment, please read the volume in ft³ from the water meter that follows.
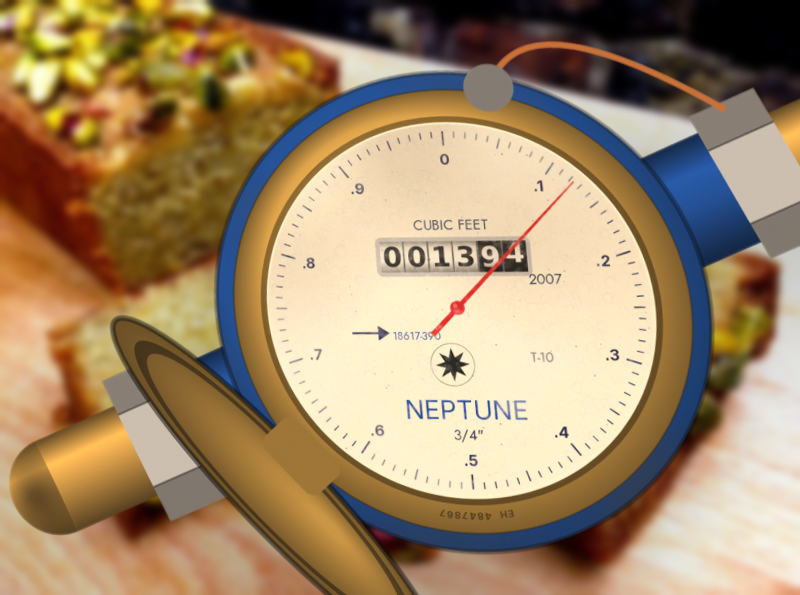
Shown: 1394.12 ft³
